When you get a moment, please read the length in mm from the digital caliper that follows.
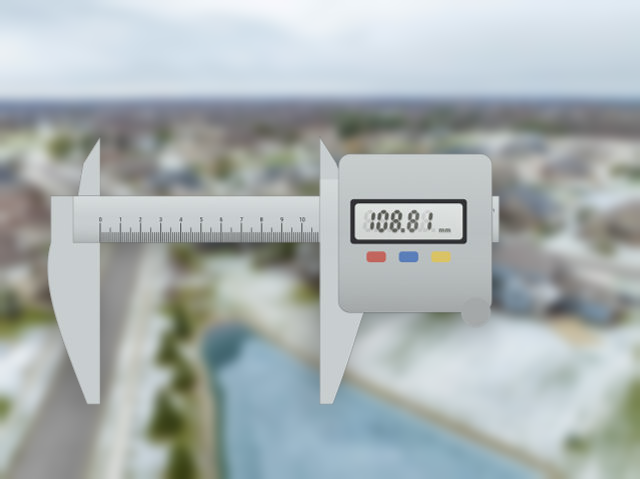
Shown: 108.81 mm
